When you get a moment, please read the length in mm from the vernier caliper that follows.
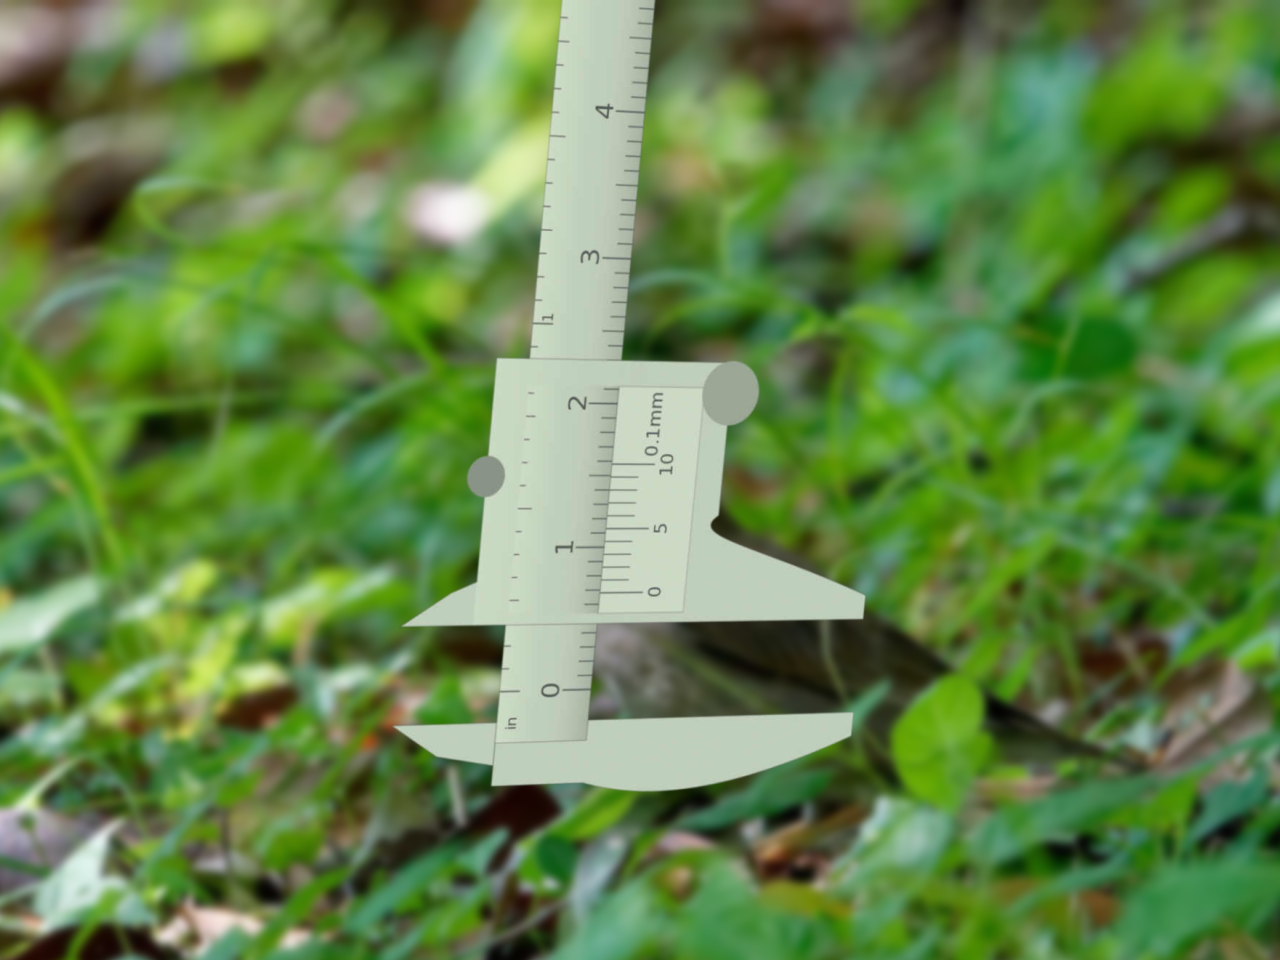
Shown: 6.8 mm
